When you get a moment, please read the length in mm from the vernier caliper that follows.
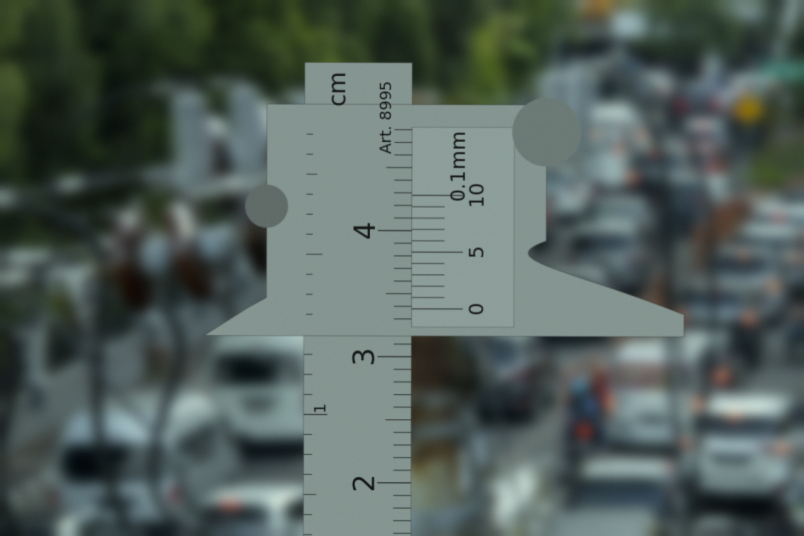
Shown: 33.8 mm
